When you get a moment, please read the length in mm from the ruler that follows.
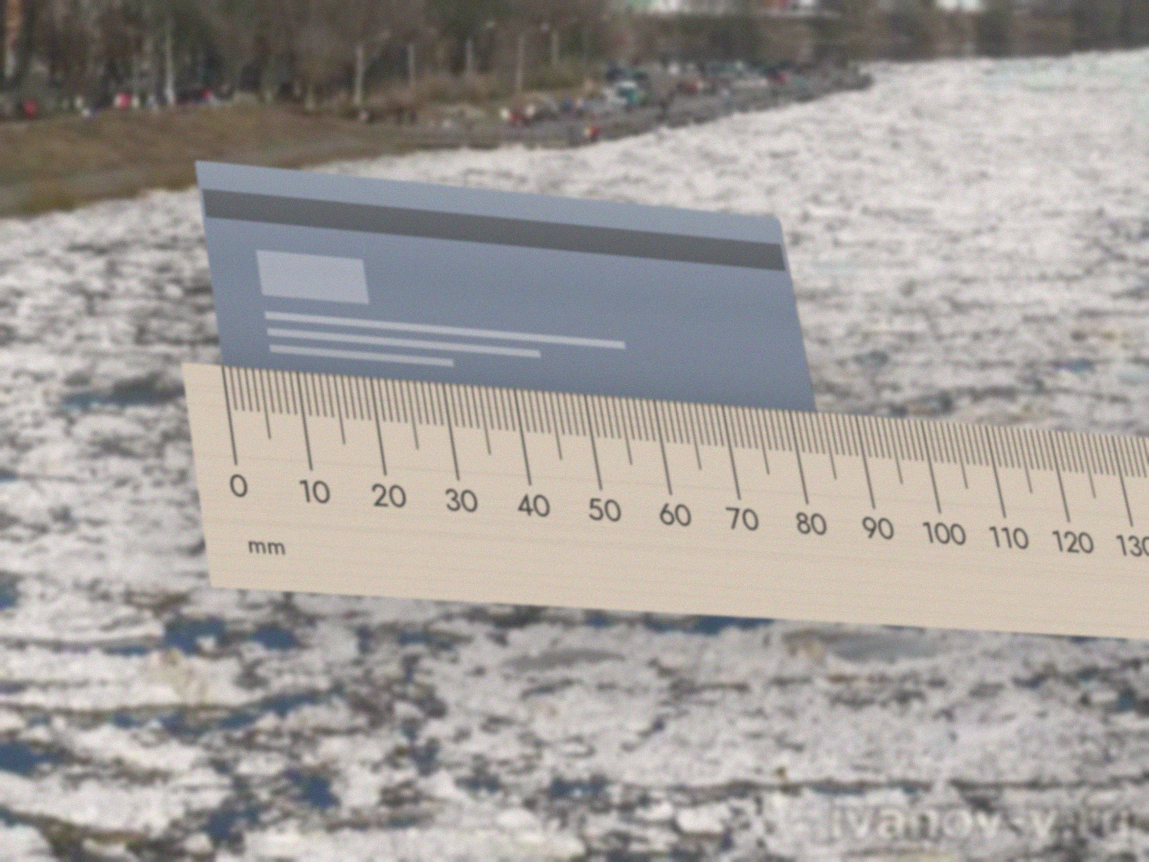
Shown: 84 mm
